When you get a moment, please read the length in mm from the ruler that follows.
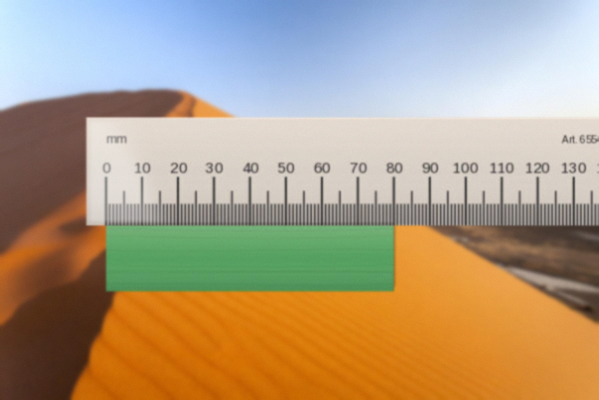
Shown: 80 mm
